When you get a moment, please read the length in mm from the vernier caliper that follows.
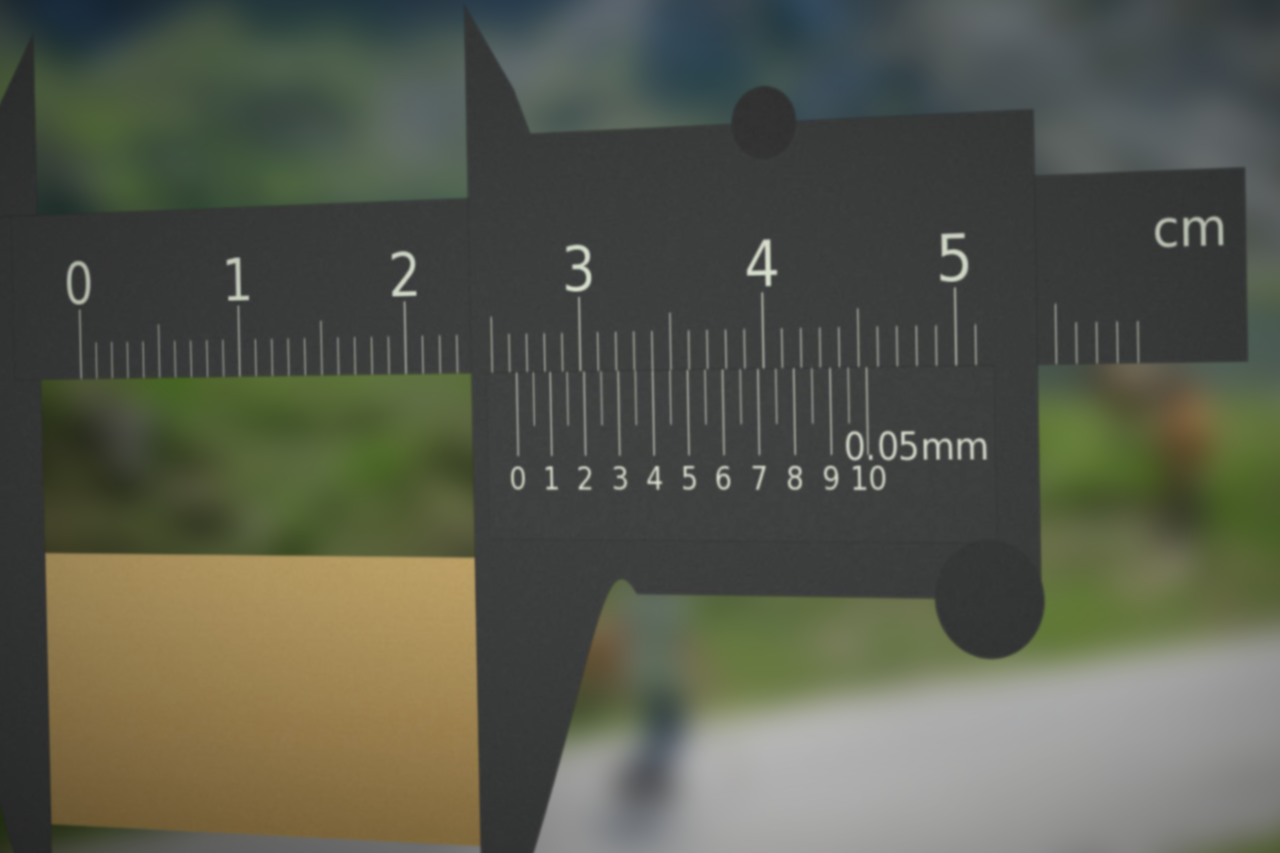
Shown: 26.4 mm
